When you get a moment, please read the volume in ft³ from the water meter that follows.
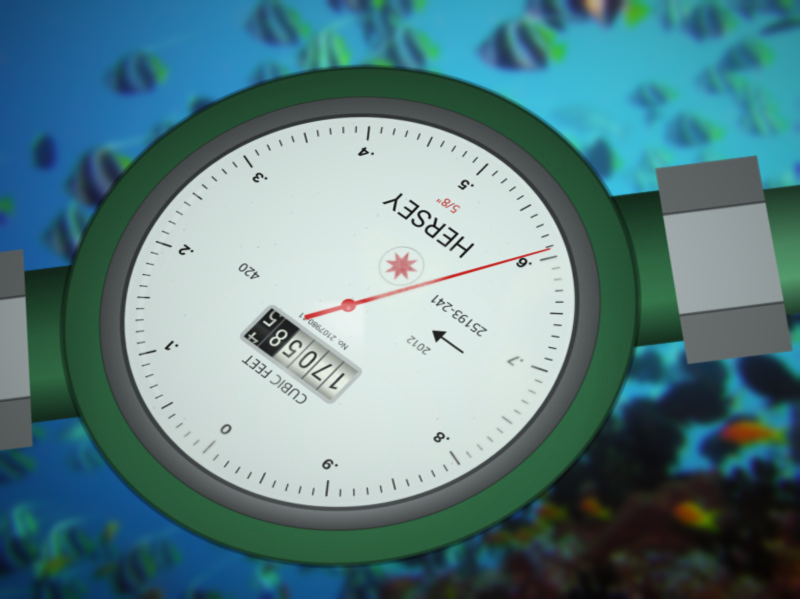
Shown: 170584.59 ft³
